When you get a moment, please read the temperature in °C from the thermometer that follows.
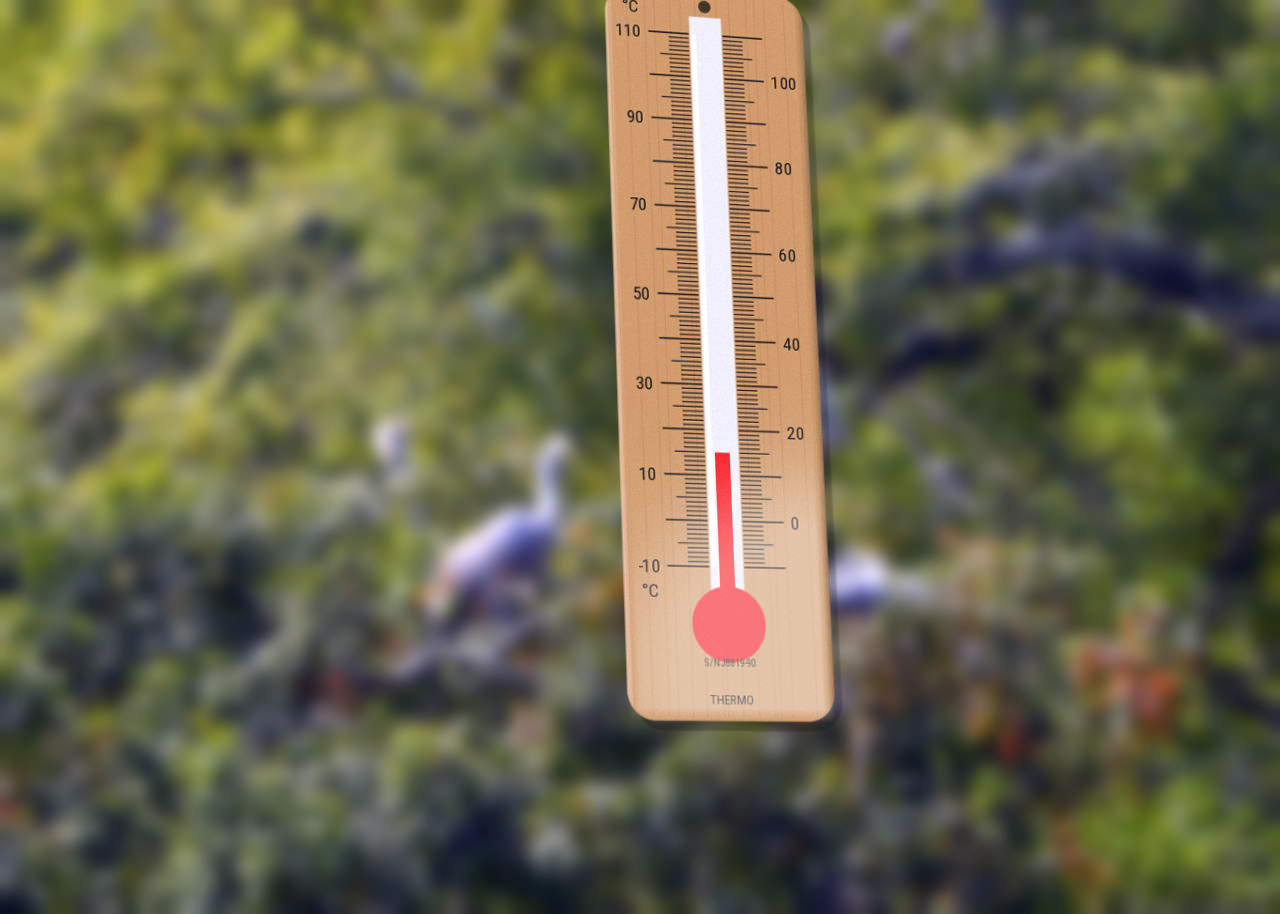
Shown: 15 °C
